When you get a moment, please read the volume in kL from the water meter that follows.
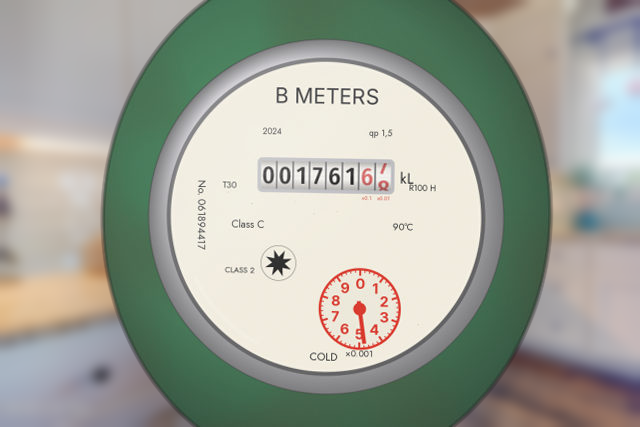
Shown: 1761.674 kL
